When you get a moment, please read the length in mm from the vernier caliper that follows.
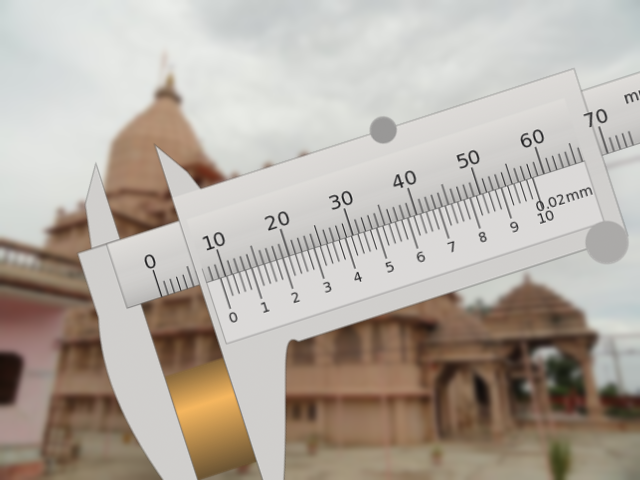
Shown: 9.2 mm
